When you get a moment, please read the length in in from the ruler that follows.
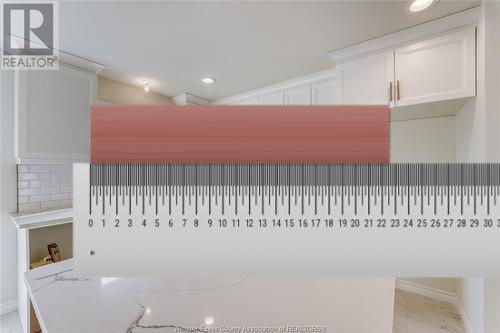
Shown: 22.5 in
